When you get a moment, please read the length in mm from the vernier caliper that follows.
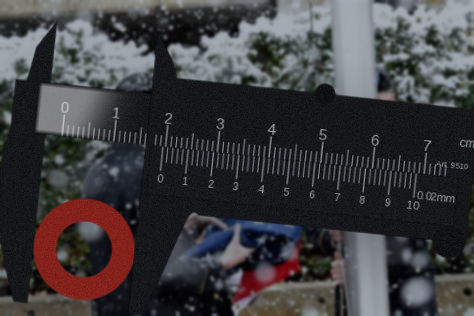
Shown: 19.5 mm
